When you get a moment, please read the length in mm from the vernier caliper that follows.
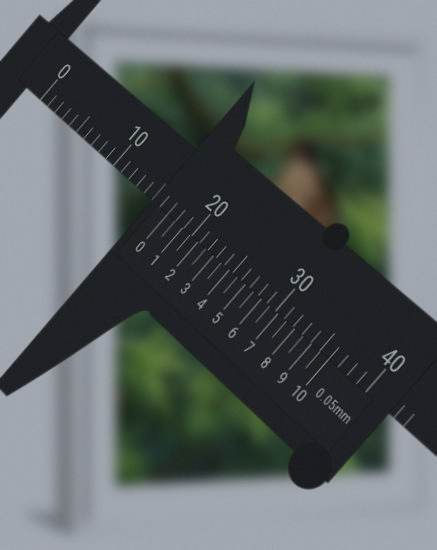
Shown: 17.0 mm
